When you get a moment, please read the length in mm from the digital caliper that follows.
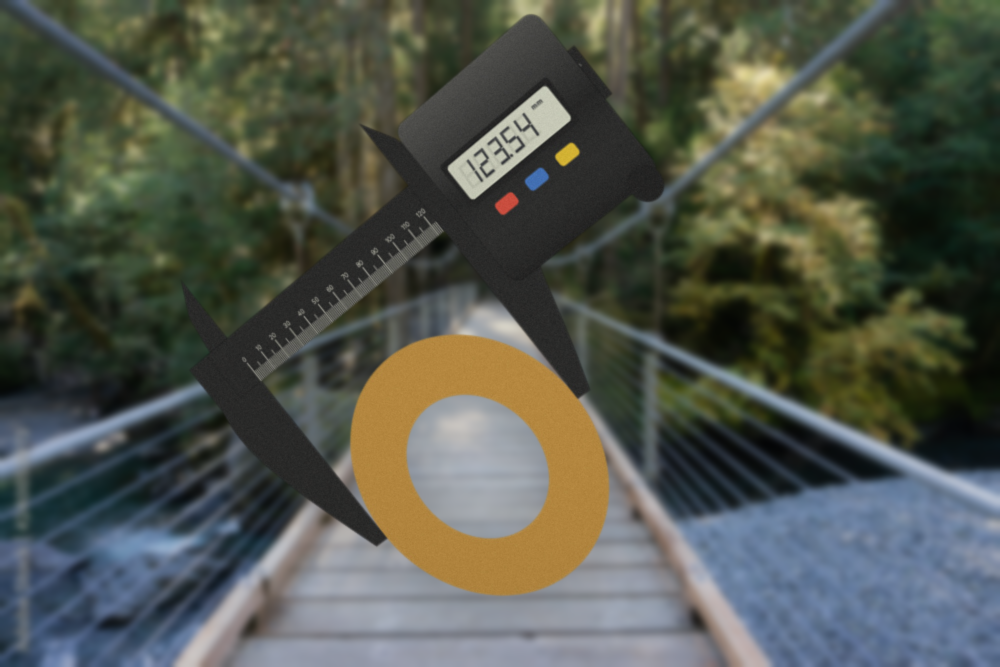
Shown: 123.54 mm
